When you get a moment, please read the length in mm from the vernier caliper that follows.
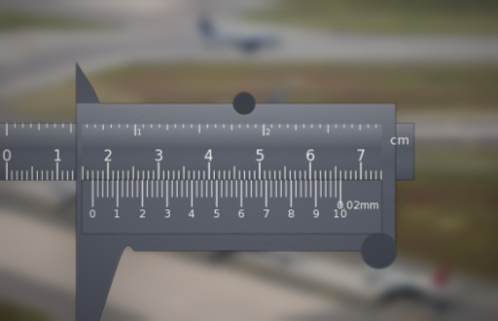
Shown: 17.0 mm
